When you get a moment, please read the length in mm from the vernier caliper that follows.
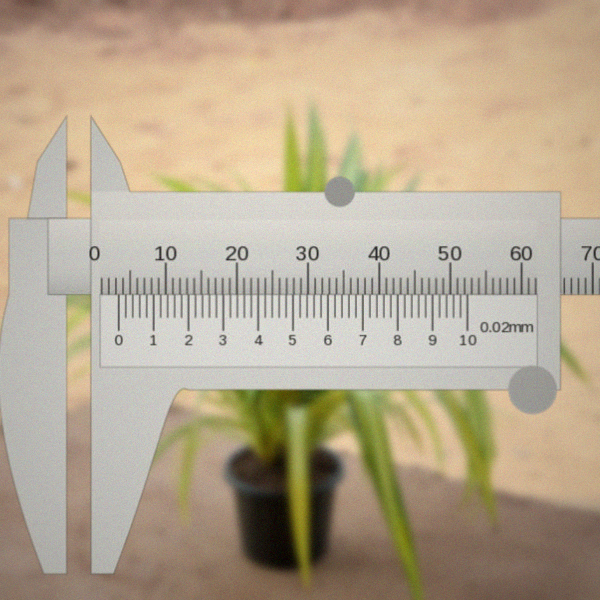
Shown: 3.4 mm
